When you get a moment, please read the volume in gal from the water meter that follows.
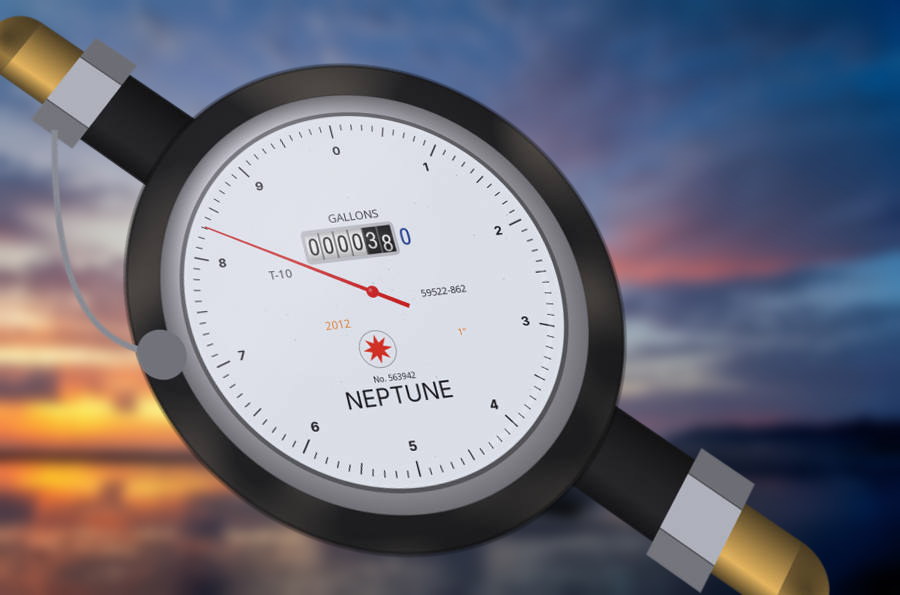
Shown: 378.3 gal
